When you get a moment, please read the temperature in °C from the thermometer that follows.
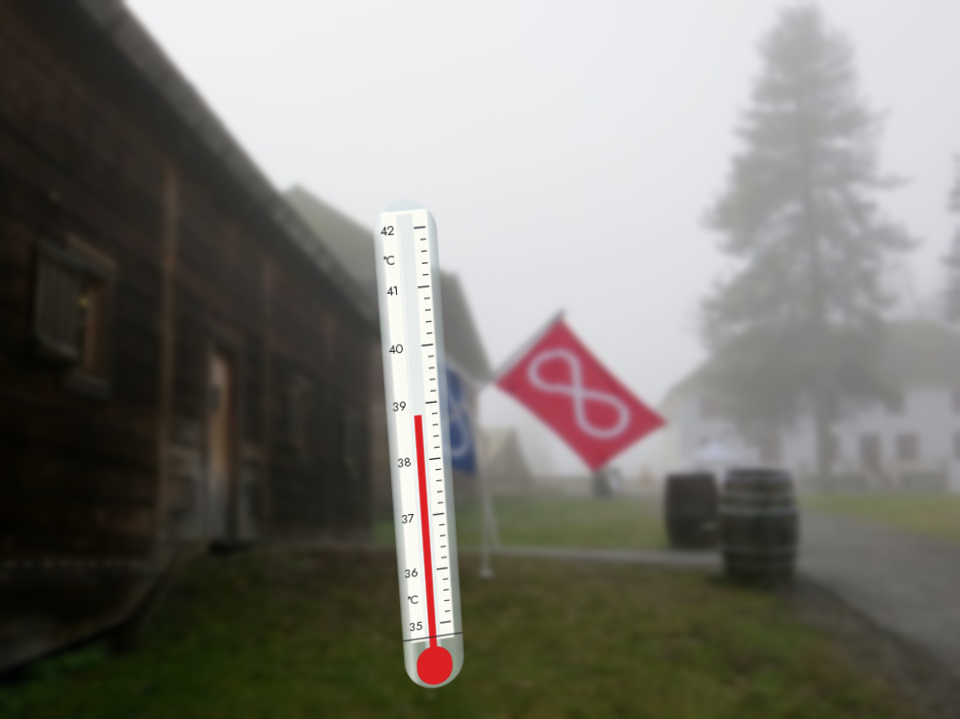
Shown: 38.8 °C
